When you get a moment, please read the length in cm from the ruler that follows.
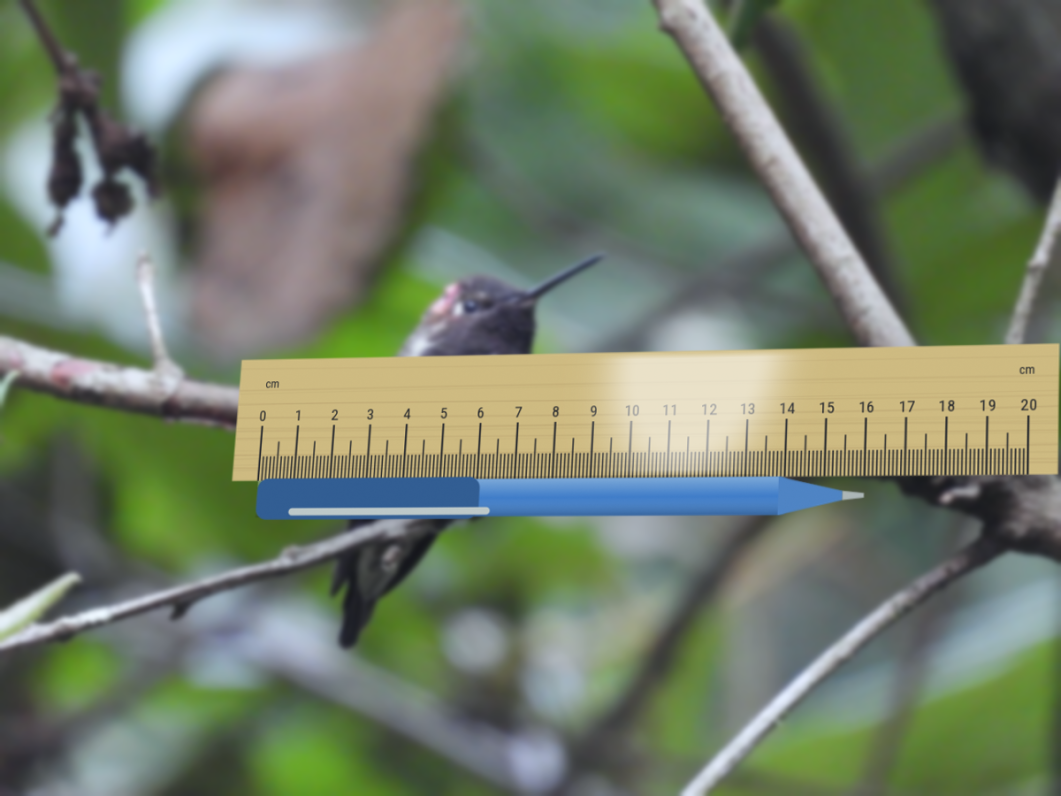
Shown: 16 cm
